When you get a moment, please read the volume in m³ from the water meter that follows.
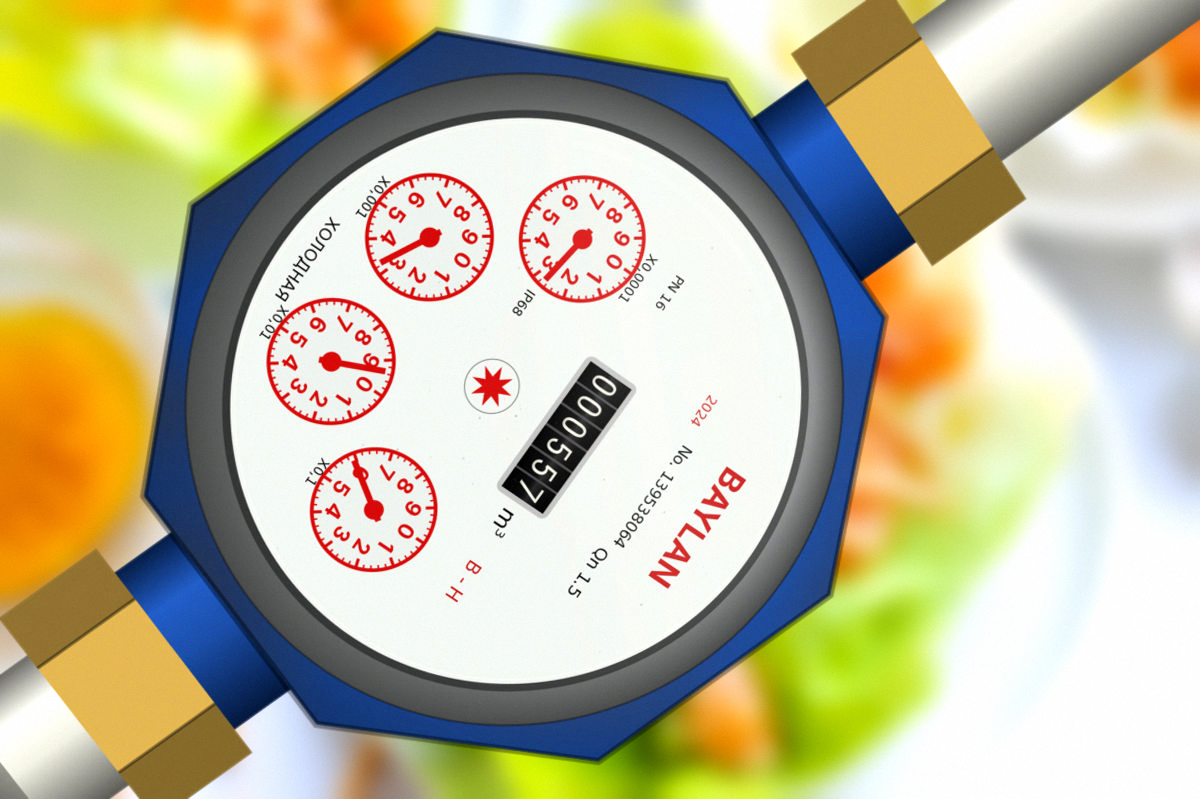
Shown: 557.5932 m³
